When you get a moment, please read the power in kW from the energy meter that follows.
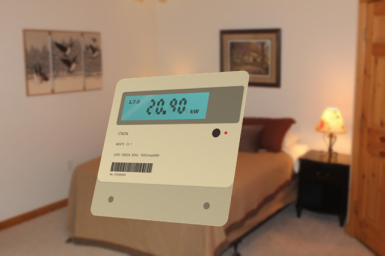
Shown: 20.90 kW
